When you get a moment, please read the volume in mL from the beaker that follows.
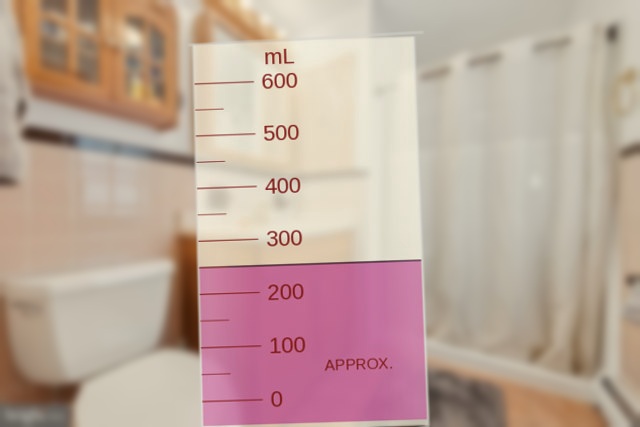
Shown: 250 mL
